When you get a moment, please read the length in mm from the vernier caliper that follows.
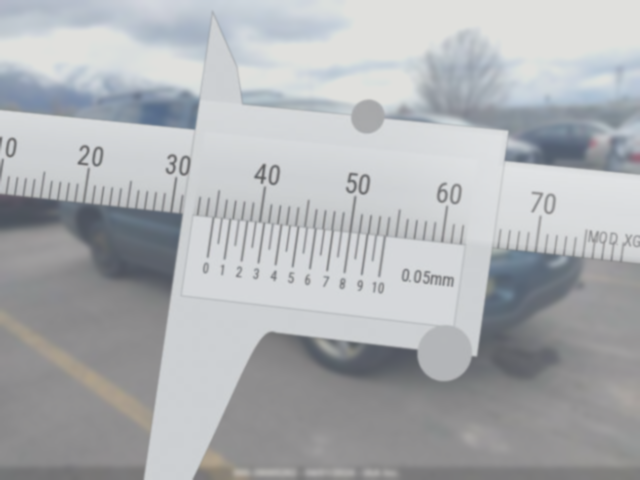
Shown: 34.8 mm
